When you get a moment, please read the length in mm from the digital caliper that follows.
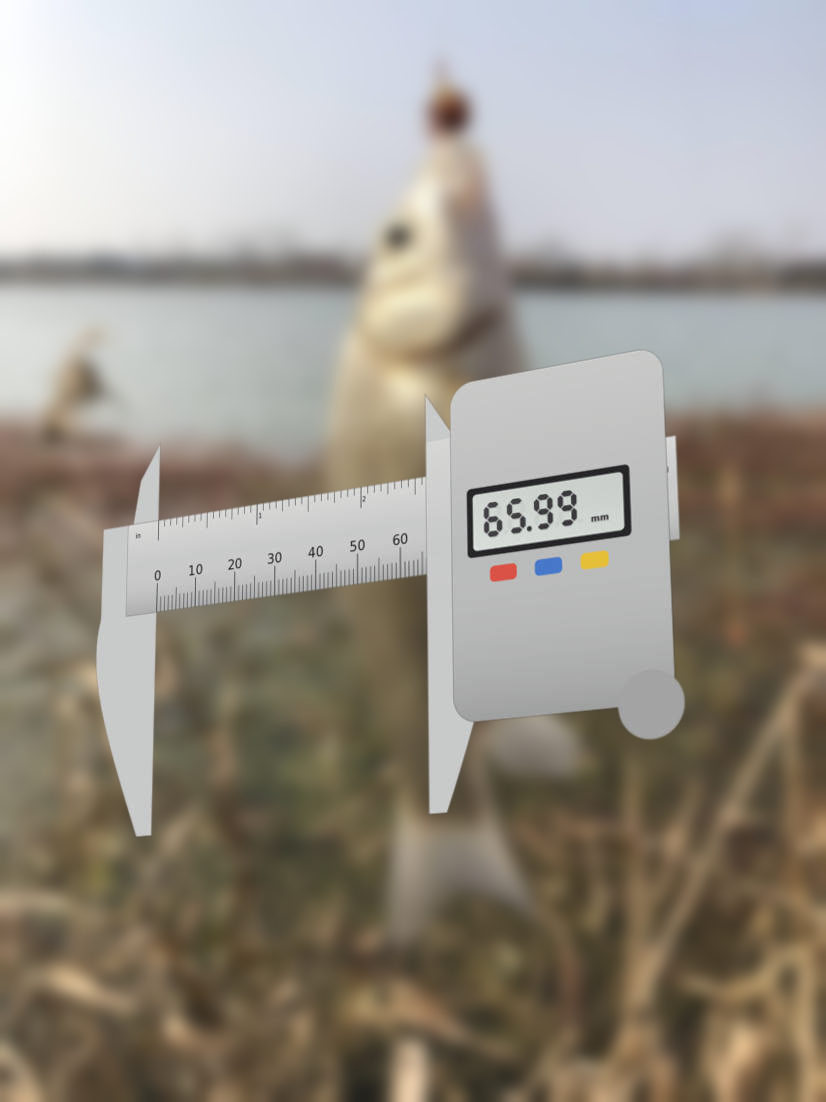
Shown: 65.99 mm
